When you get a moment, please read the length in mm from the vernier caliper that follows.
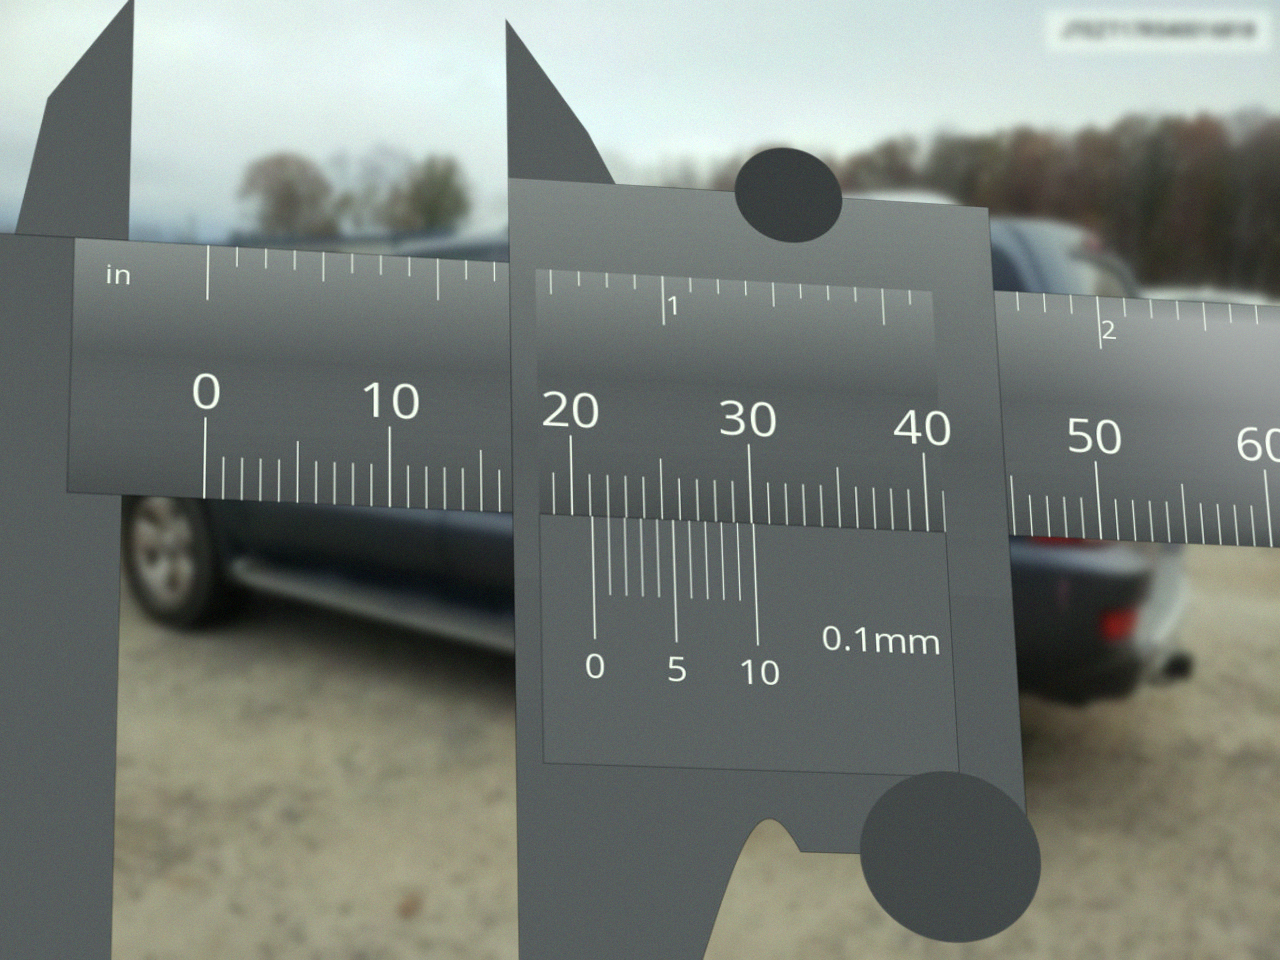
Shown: 21.1 mm
